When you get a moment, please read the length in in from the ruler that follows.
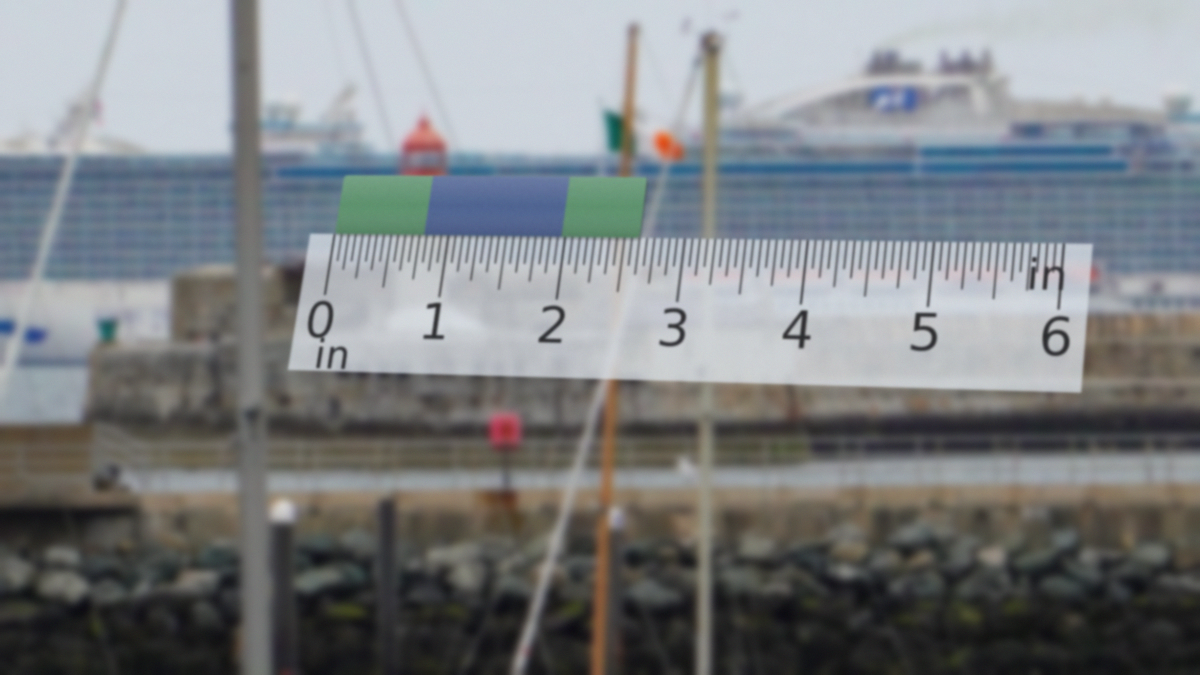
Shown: 2.625 in
